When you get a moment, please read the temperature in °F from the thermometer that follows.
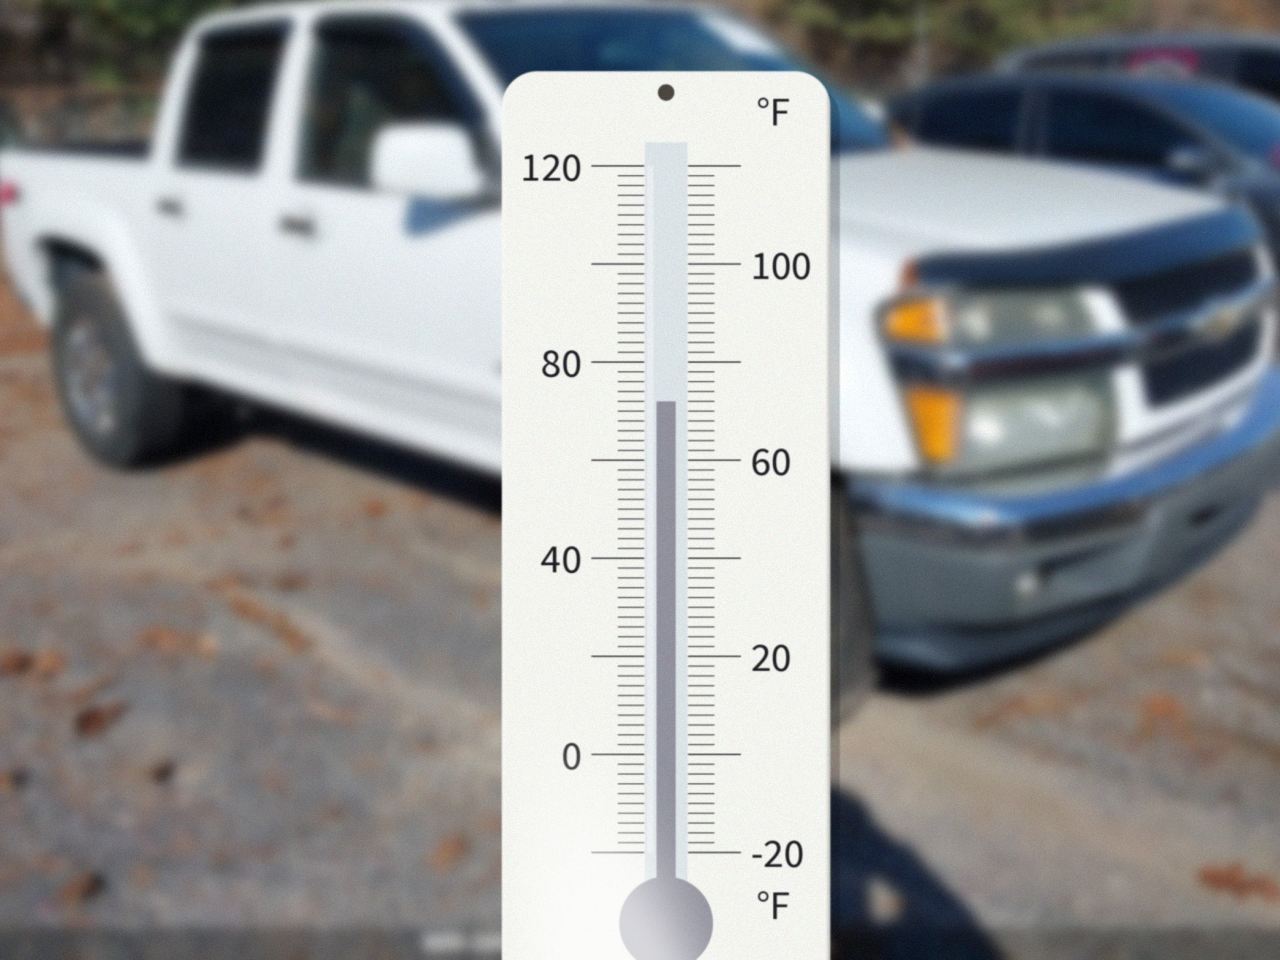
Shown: 72 °F
